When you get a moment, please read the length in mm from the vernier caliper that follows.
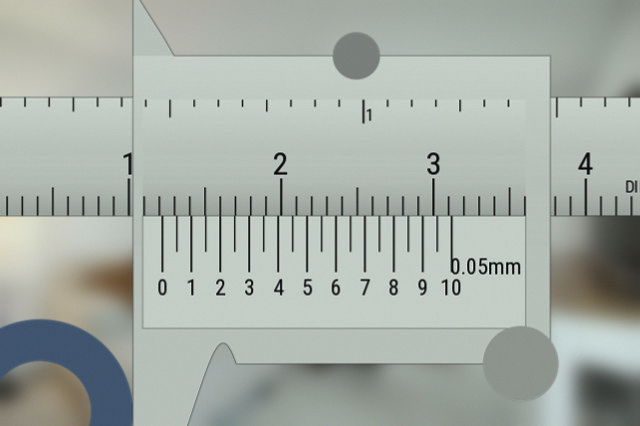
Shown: 12.2 mm
